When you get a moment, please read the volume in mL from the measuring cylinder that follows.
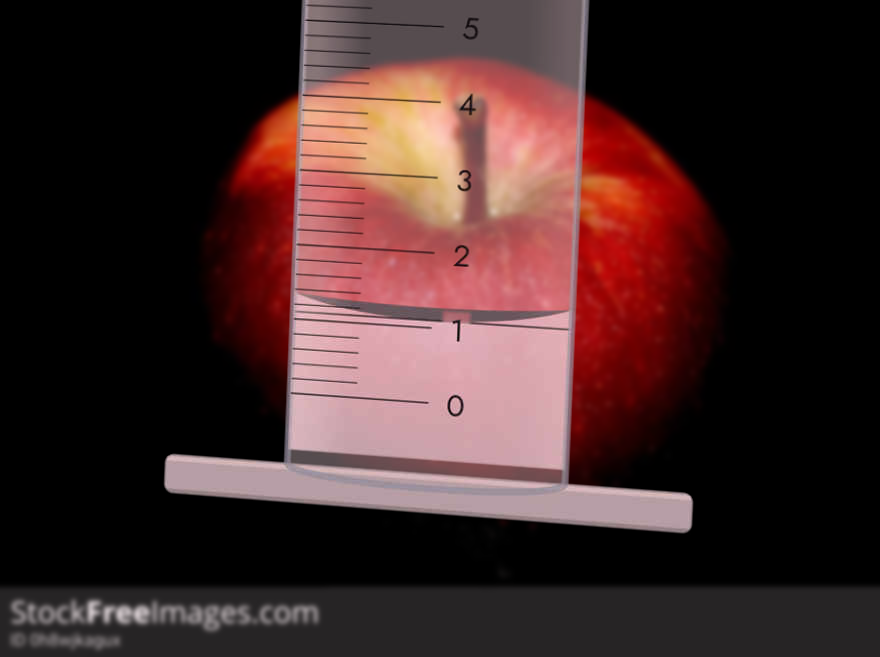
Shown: 1.1 mL
